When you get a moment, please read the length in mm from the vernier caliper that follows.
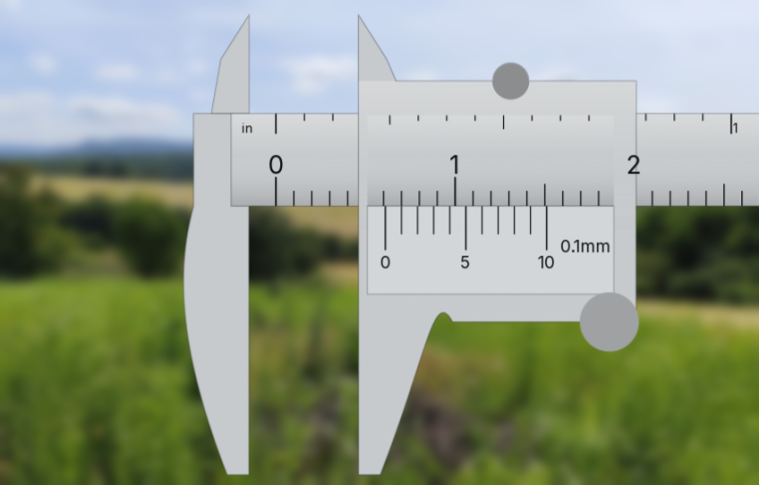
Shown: 6.1 mm
